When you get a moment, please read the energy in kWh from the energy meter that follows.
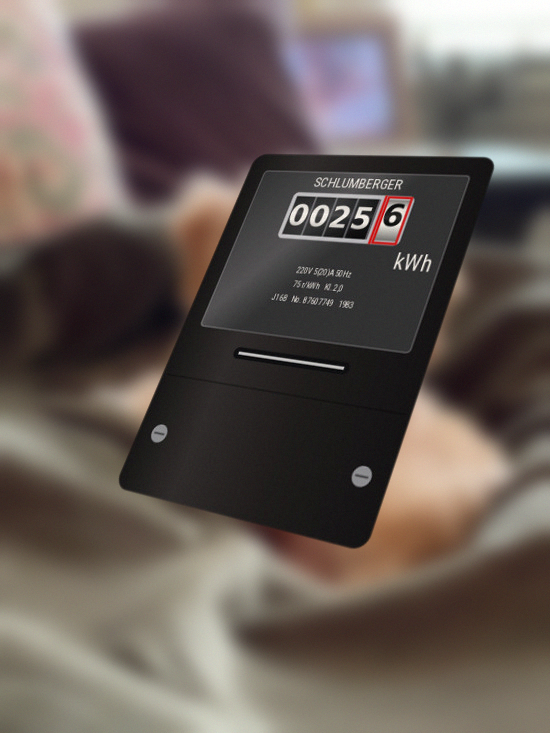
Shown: 25.6 kWh
